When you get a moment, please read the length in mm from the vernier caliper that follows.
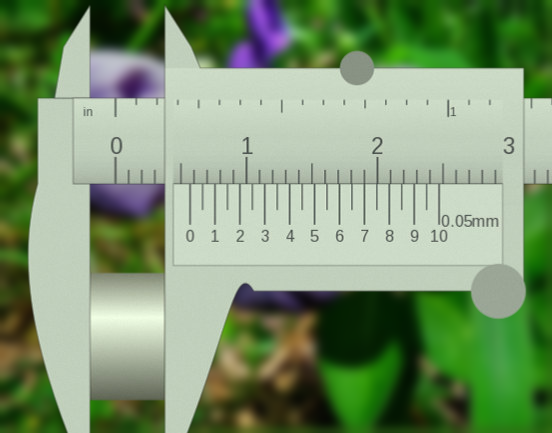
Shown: 5.7 mm
